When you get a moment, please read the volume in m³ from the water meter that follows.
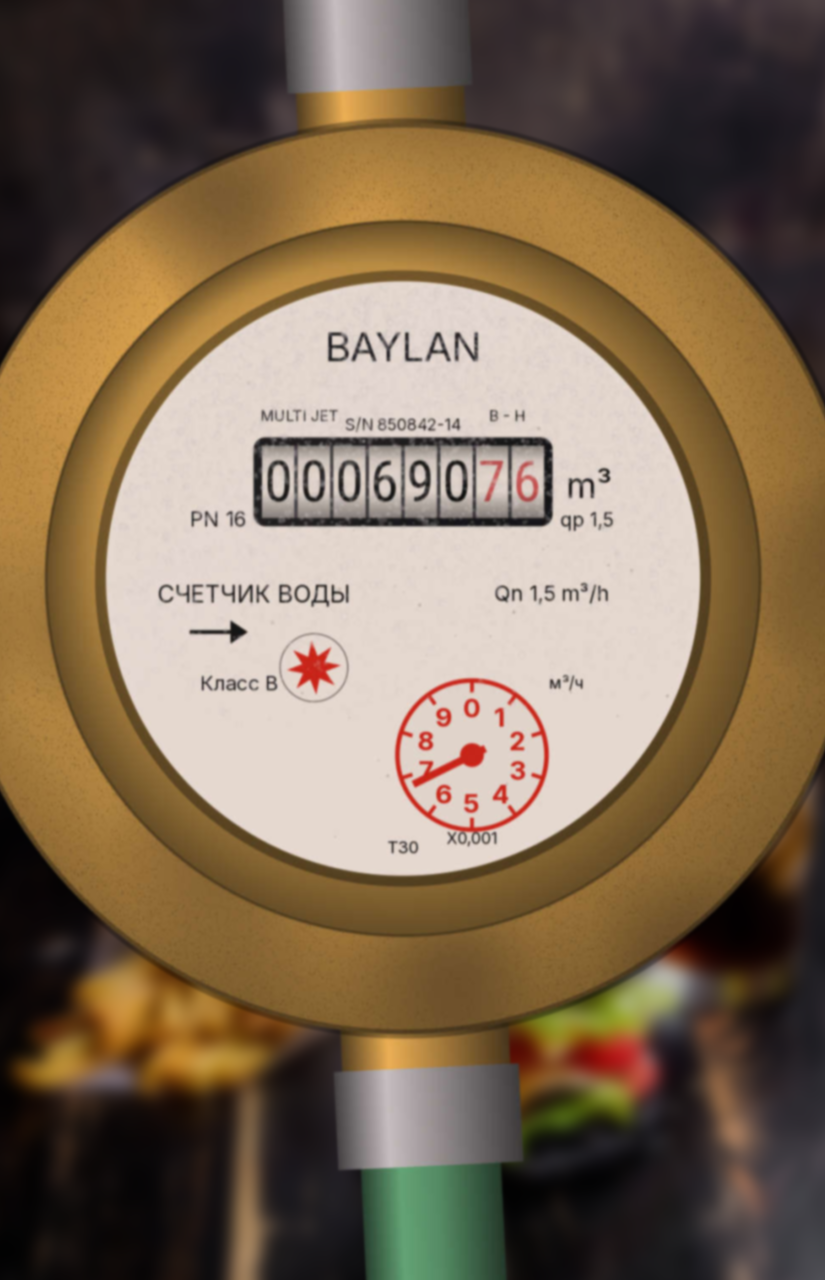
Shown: 690.766 m³
